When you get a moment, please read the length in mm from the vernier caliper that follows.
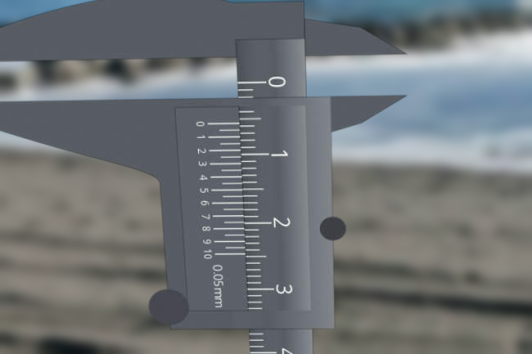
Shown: 5.6 mm
